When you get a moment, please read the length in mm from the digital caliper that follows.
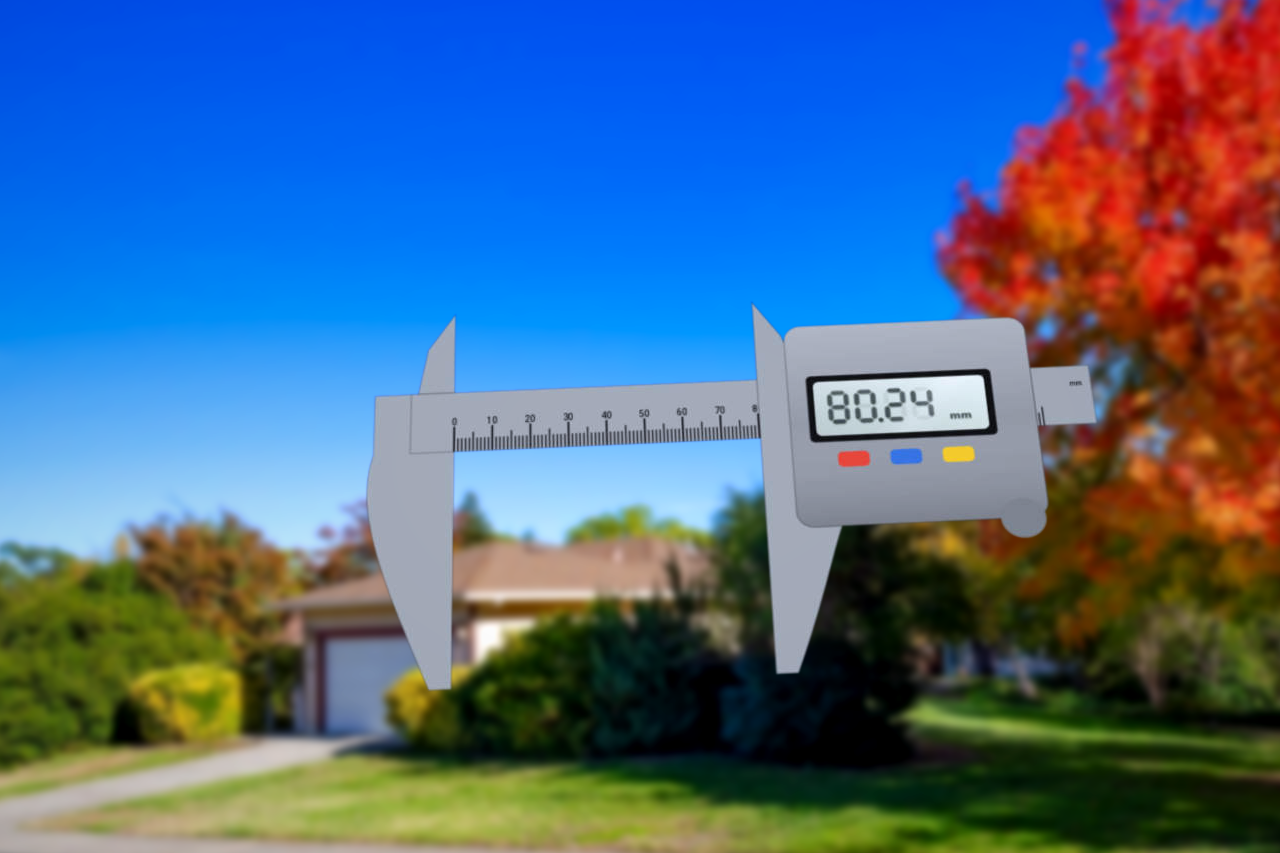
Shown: 80.24 mm
